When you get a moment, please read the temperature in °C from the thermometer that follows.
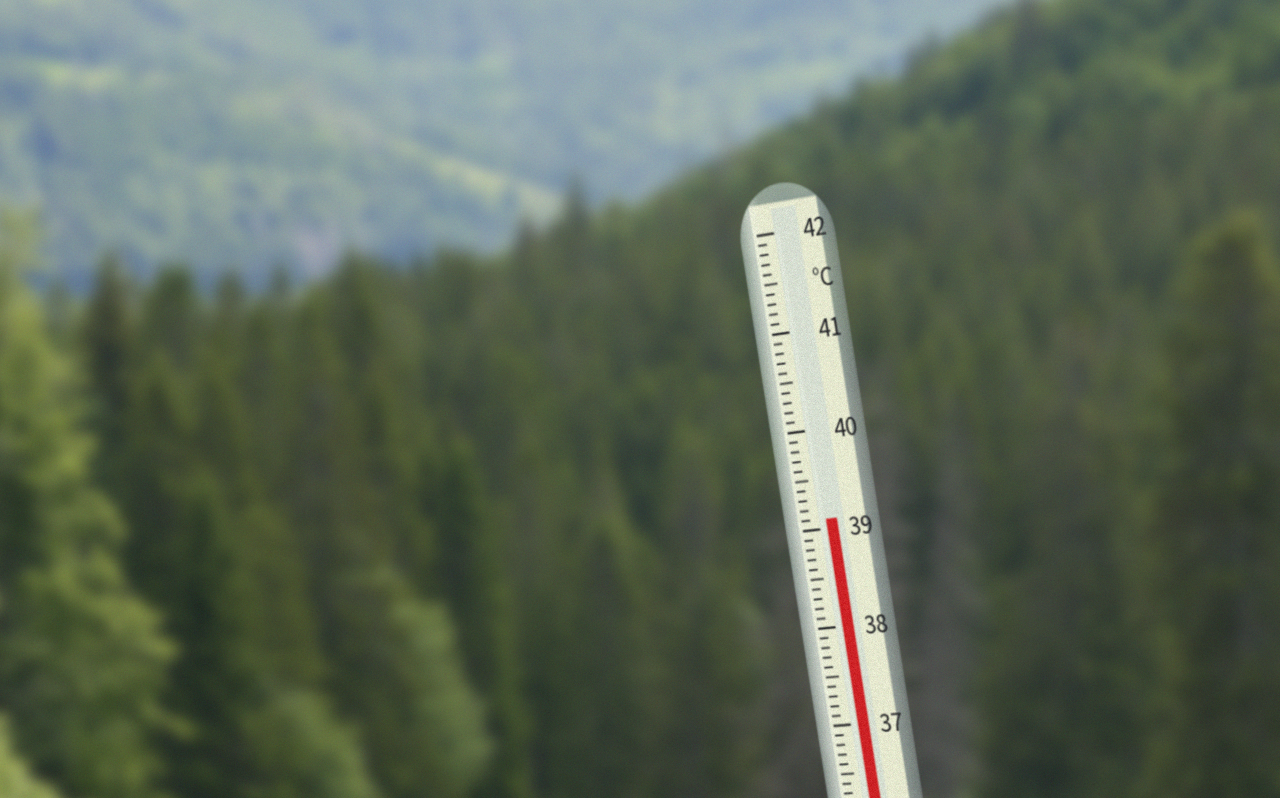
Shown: 39.1 °C
